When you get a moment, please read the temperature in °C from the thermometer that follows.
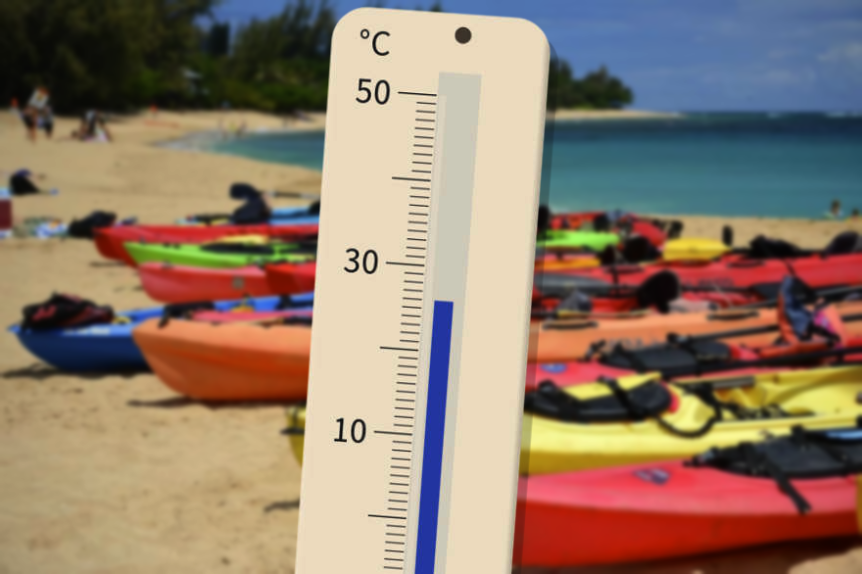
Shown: 26 °C
